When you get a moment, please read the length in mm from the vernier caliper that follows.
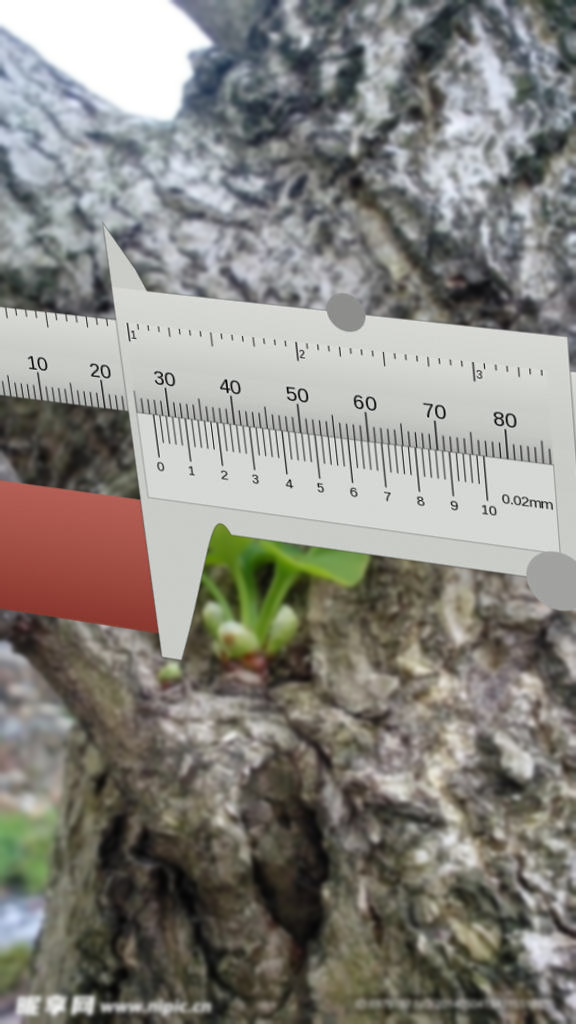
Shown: 27.6 mm
